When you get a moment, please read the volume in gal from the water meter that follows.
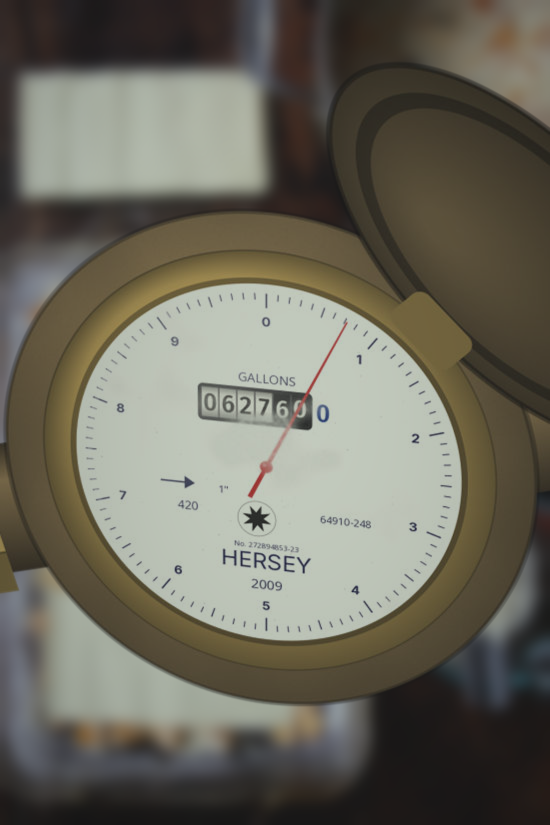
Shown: 627600.7 gal
